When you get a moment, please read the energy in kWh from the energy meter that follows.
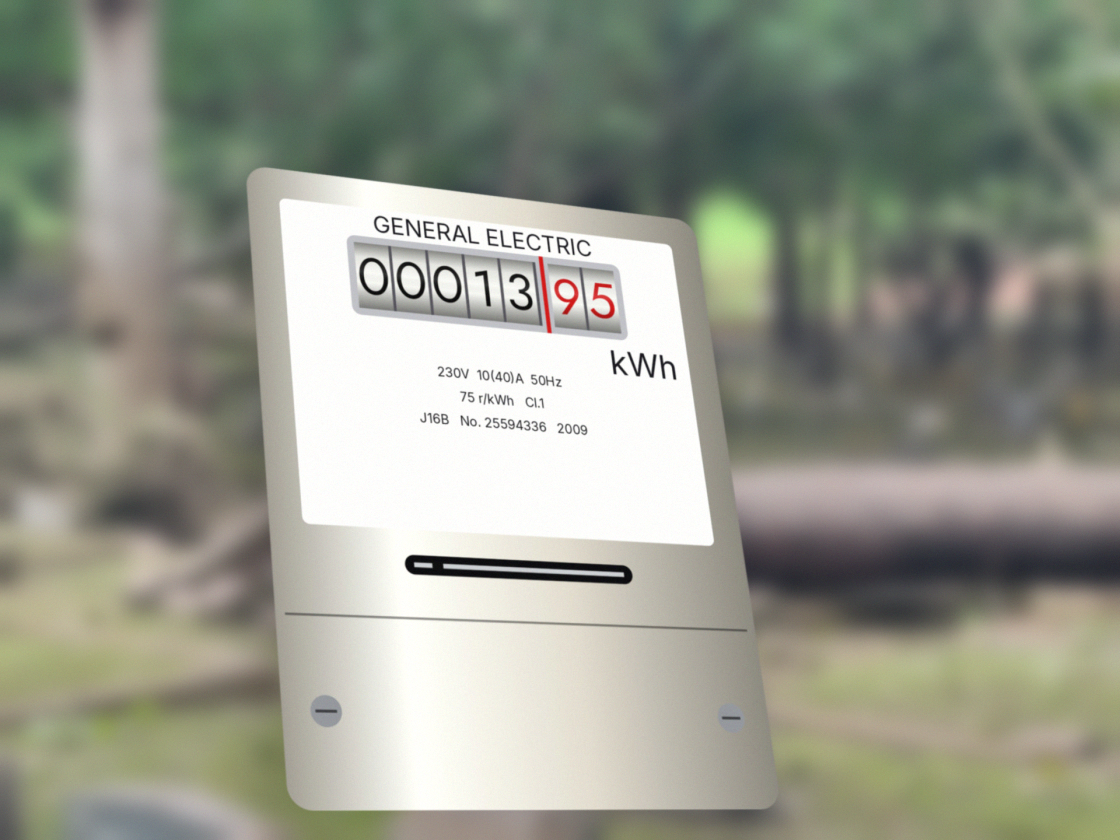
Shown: 13.95 kWh
